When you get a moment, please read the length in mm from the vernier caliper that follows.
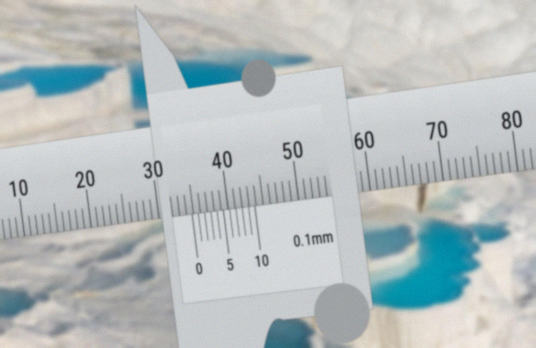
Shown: 34.8 mm
